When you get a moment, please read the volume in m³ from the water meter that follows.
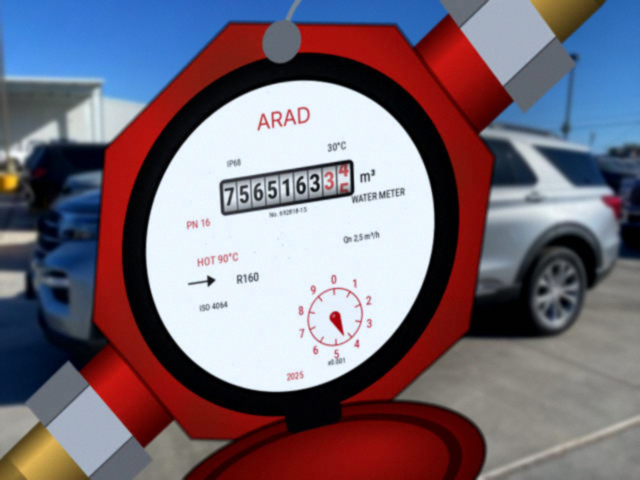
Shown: 7565163.344 m³
